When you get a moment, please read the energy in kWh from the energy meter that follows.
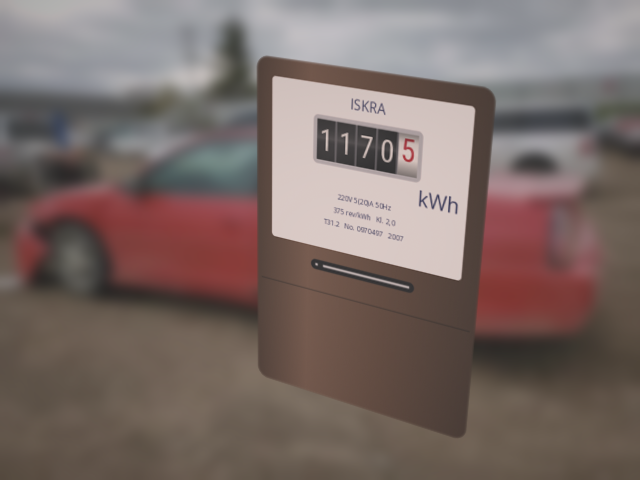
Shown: 1170.5 kWh
